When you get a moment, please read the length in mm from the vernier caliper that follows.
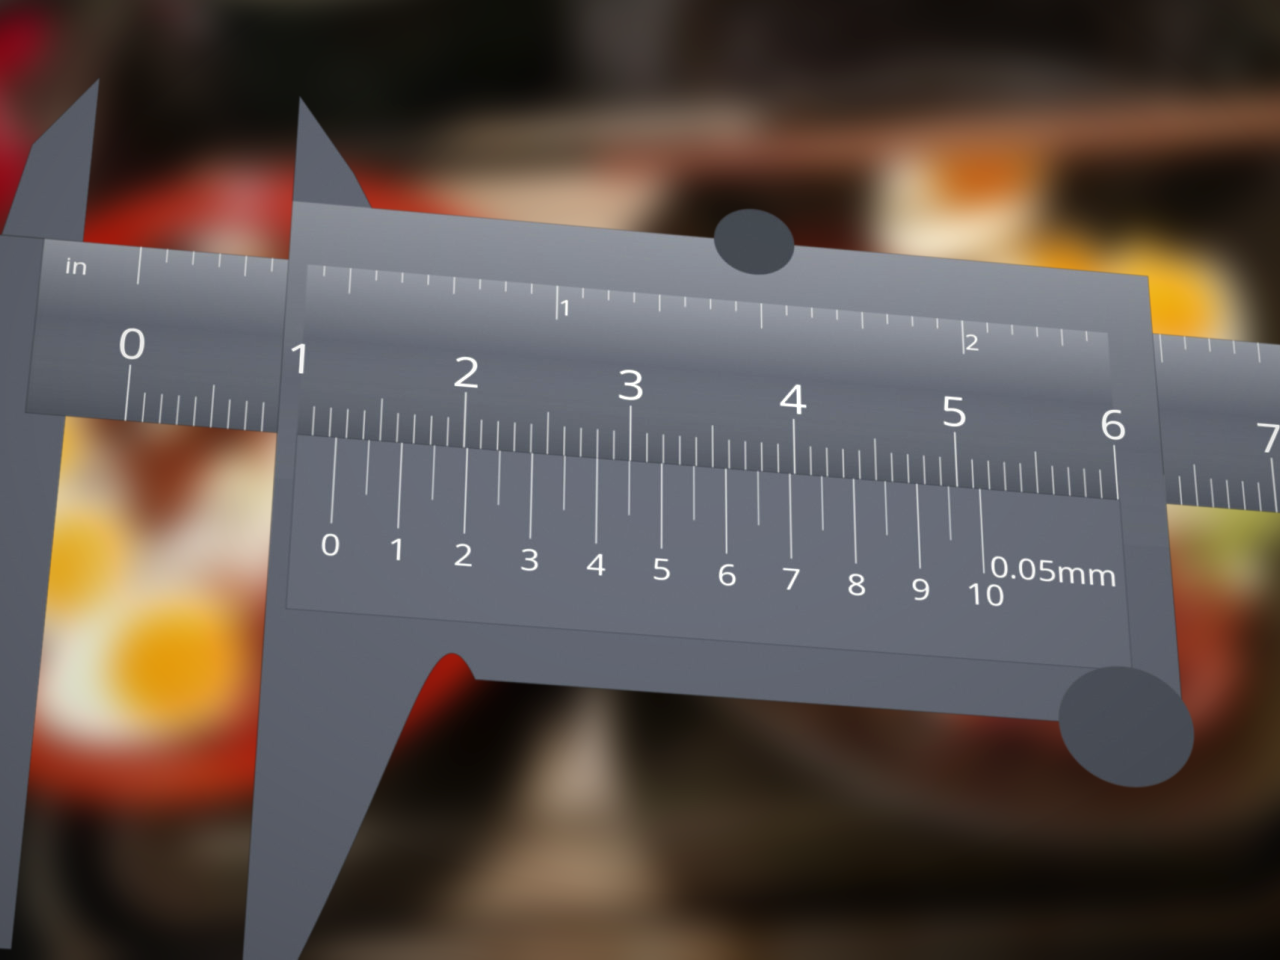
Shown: 12.4 mm
